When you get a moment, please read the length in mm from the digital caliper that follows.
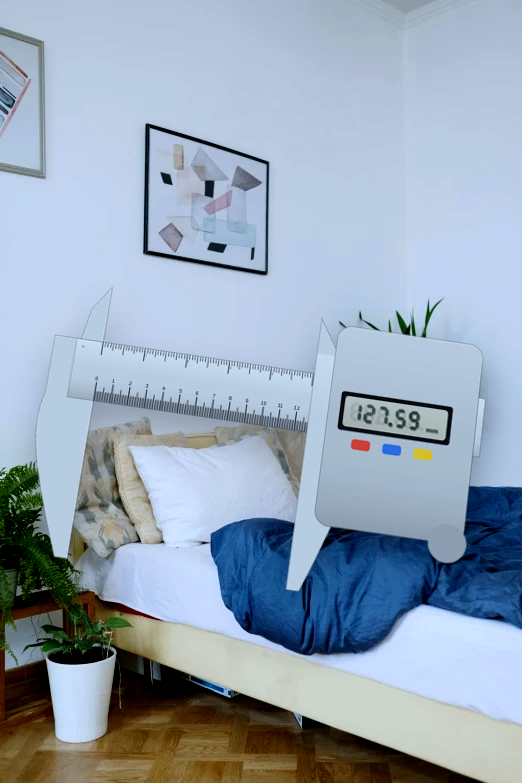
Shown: 127.59 mm
